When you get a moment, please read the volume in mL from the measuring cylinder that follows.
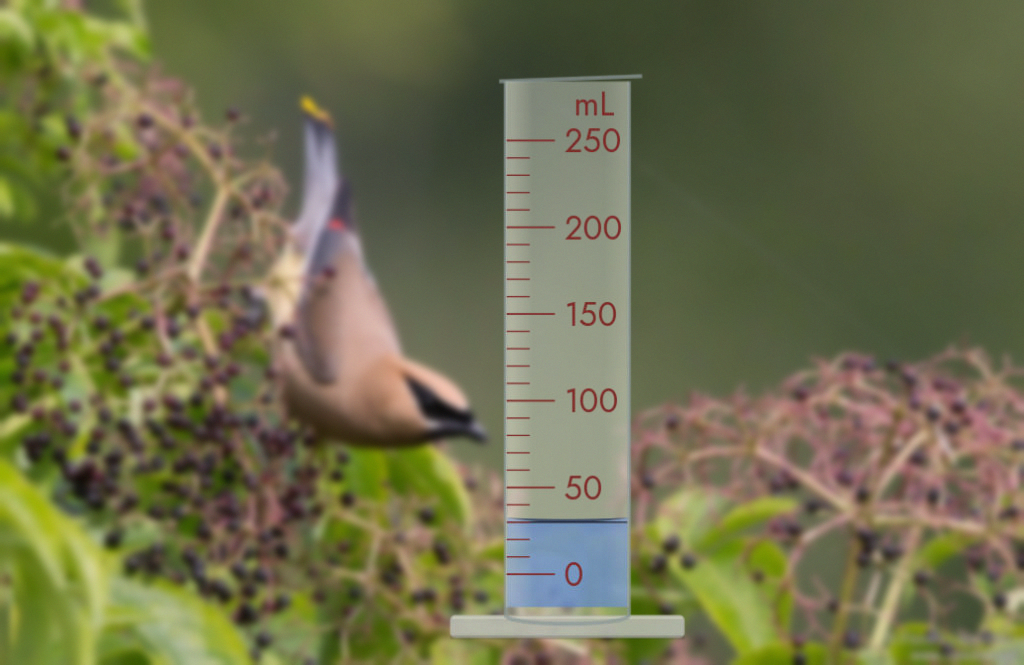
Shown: 30 mL
